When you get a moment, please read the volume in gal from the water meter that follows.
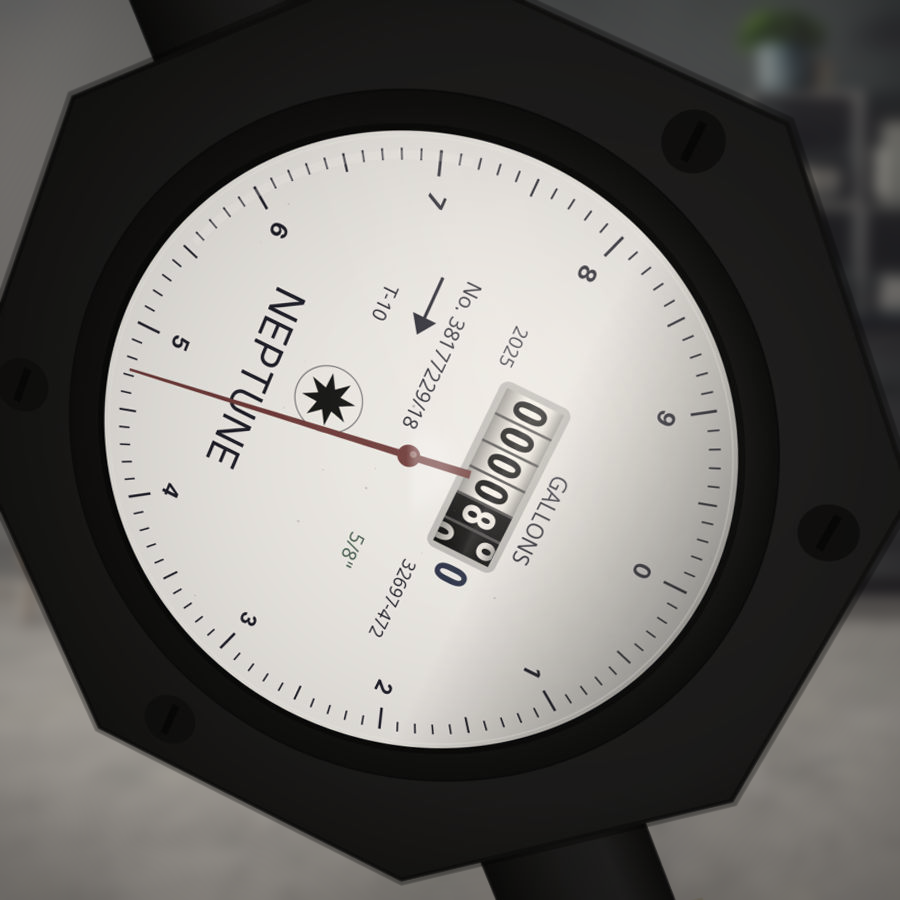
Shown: 884.7 gal
